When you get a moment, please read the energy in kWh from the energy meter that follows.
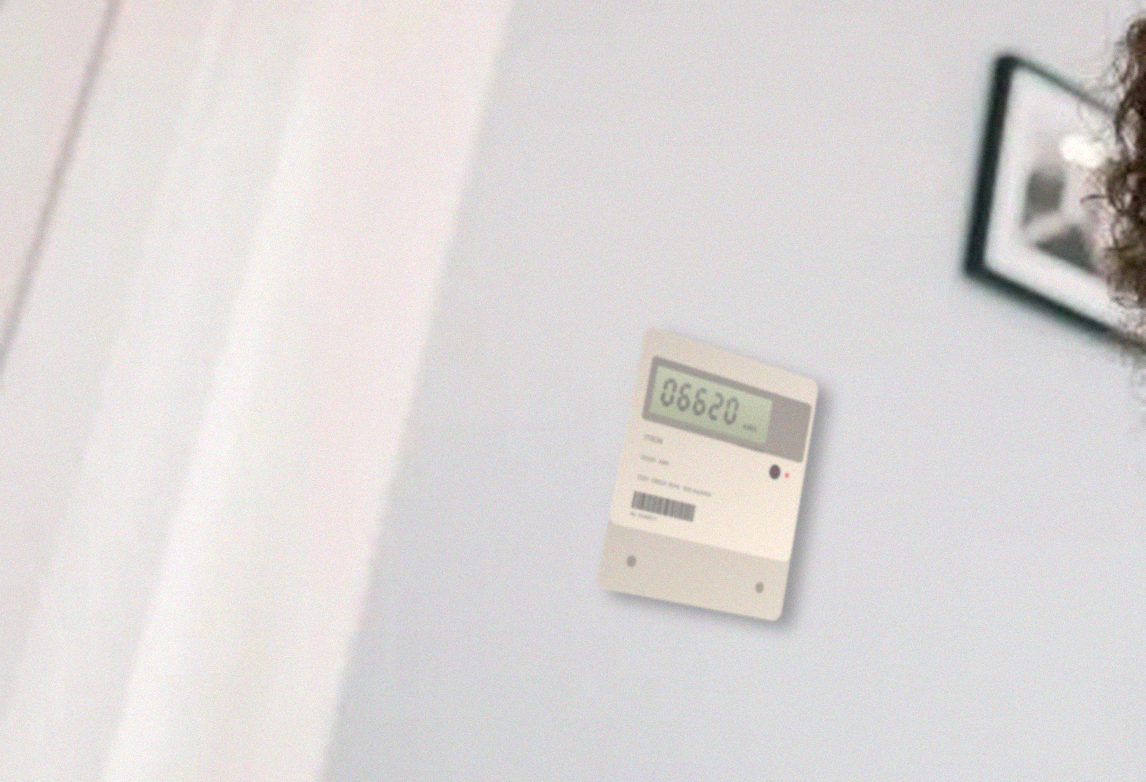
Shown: 6620 kWh
